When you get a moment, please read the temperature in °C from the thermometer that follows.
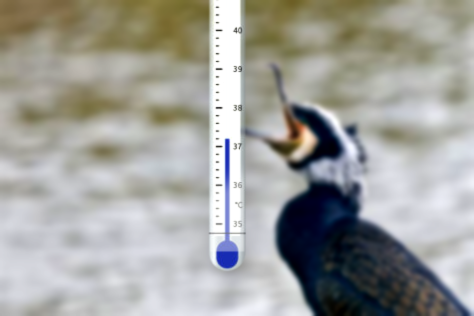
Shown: 37.2 °C
